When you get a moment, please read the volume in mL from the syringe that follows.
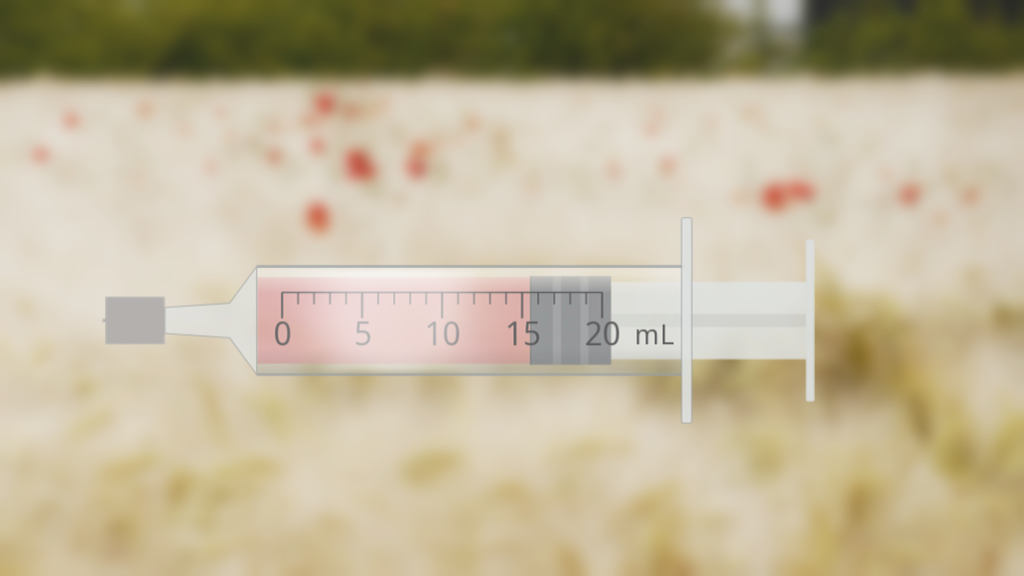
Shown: 15.5 mL
